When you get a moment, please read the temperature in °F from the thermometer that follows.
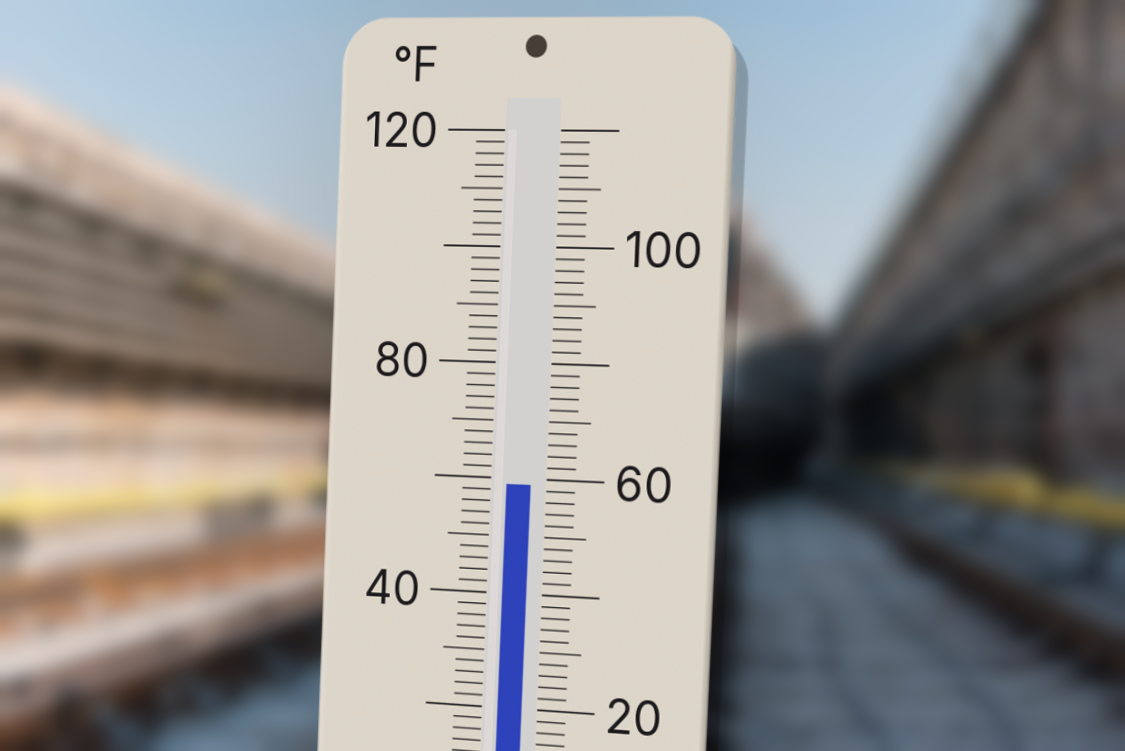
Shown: 59 °F
